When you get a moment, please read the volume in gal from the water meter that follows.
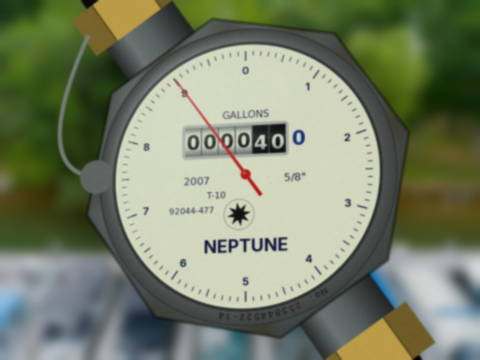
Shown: 399.0 gal
